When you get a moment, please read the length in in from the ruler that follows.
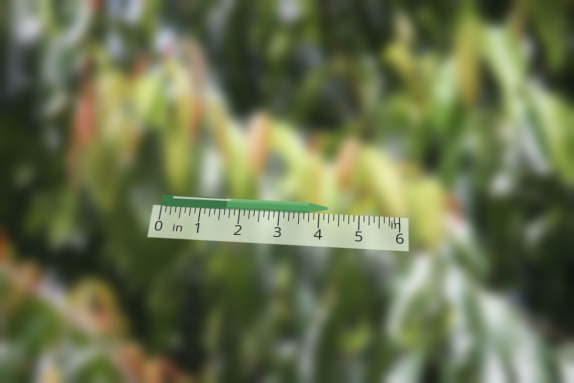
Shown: 4.375 in
